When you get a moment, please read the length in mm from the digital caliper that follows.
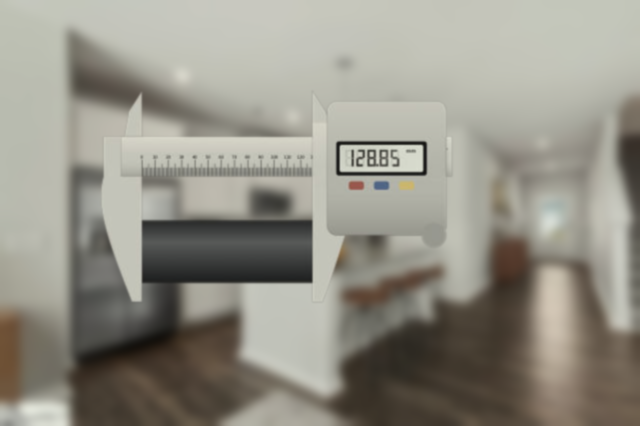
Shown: 128.85 mm
